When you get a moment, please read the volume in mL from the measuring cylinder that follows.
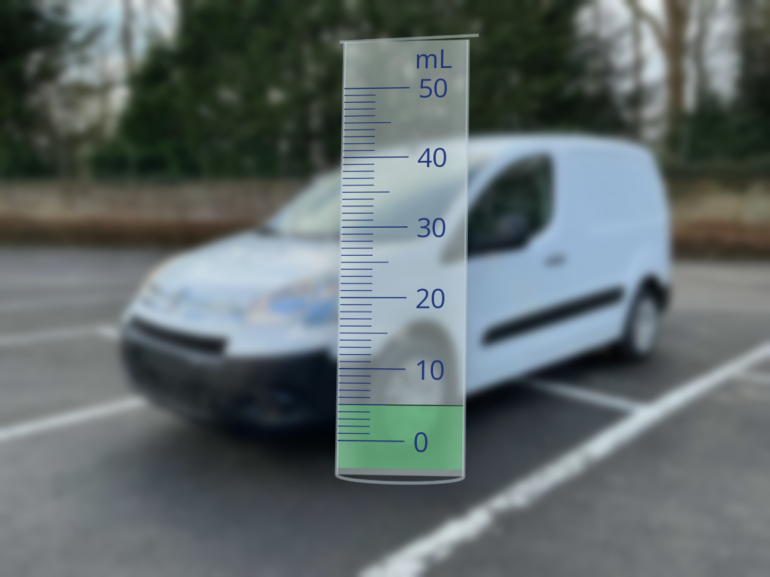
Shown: 5 mL
